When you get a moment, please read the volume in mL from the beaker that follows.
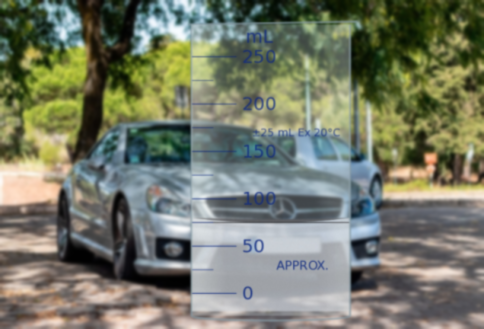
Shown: 75 mL
